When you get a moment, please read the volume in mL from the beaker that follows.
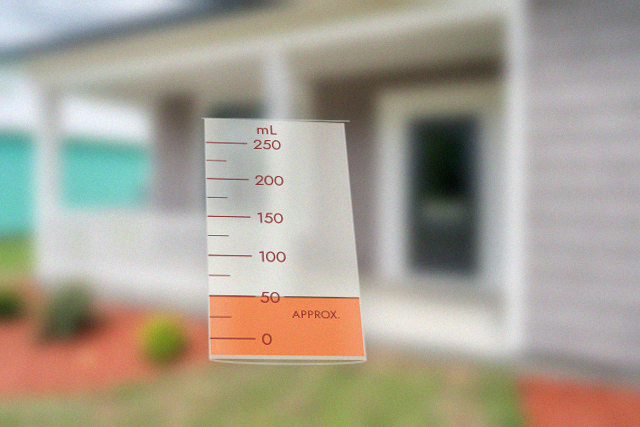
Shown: 50 mL
